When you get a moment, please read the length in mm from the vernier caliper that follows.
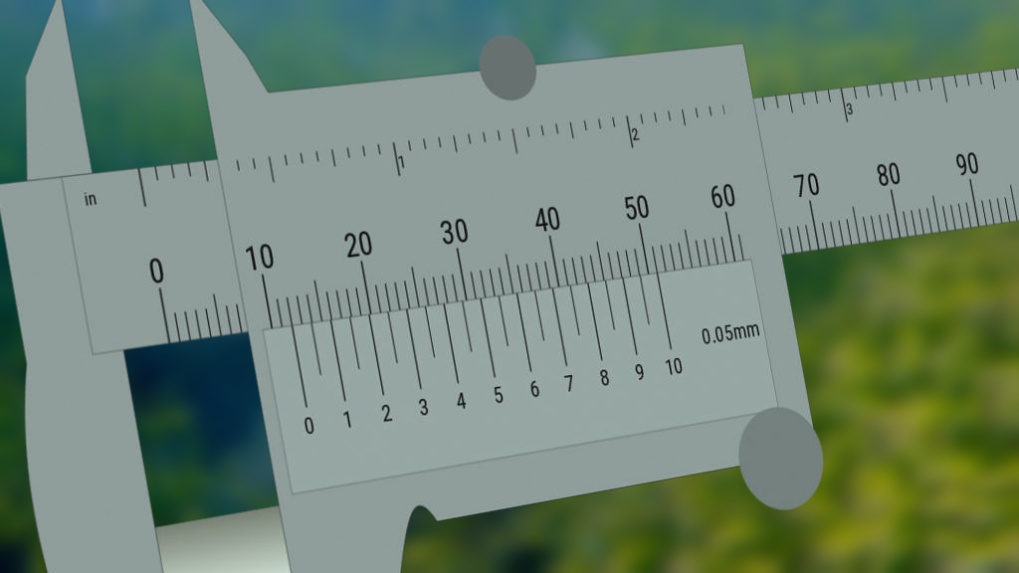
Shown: 12.0 mm
